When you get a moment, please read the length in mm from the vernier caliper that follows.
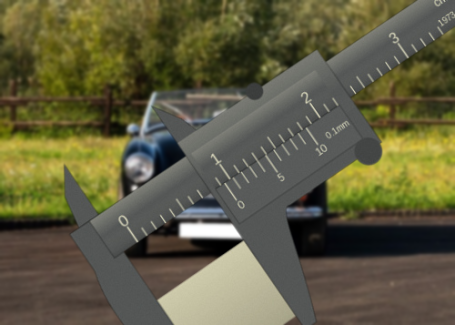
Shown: 9.4 mm
